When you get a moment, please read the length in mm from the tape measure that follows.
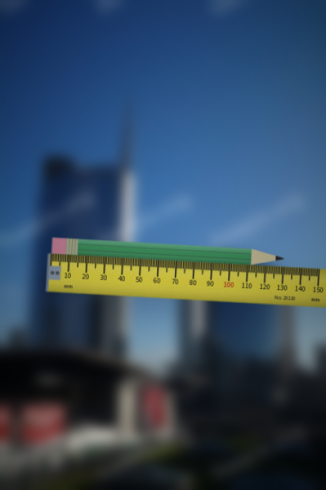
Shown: 130 mm
